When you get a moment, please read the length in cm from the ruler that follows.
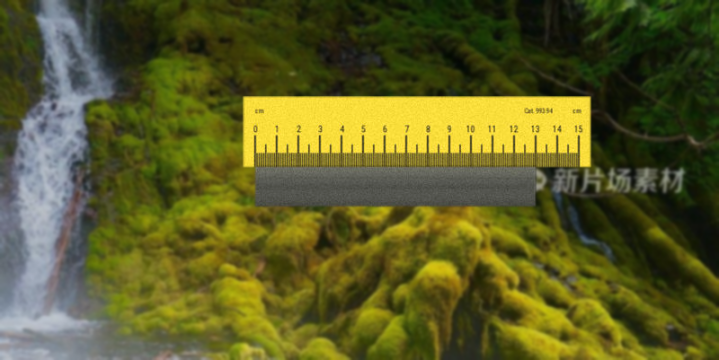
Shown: 13 cm
